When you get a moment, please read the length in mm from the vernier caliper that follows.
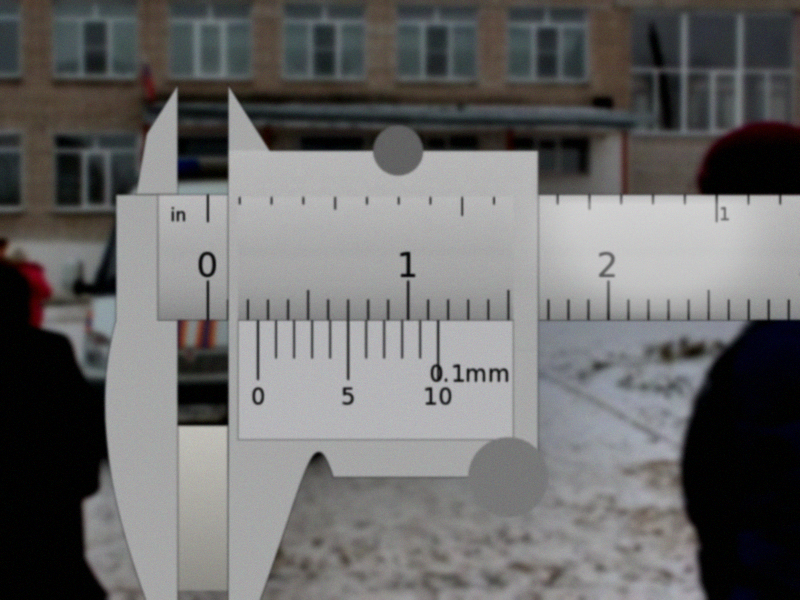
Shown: 2.5 mm
